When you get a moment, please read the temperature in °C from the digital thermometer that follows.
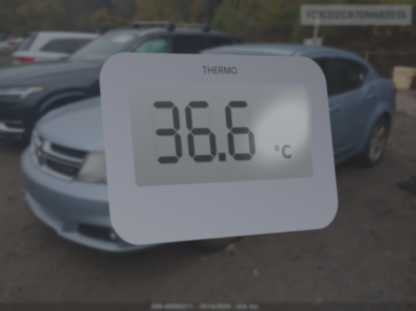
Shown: 36.6 °C
